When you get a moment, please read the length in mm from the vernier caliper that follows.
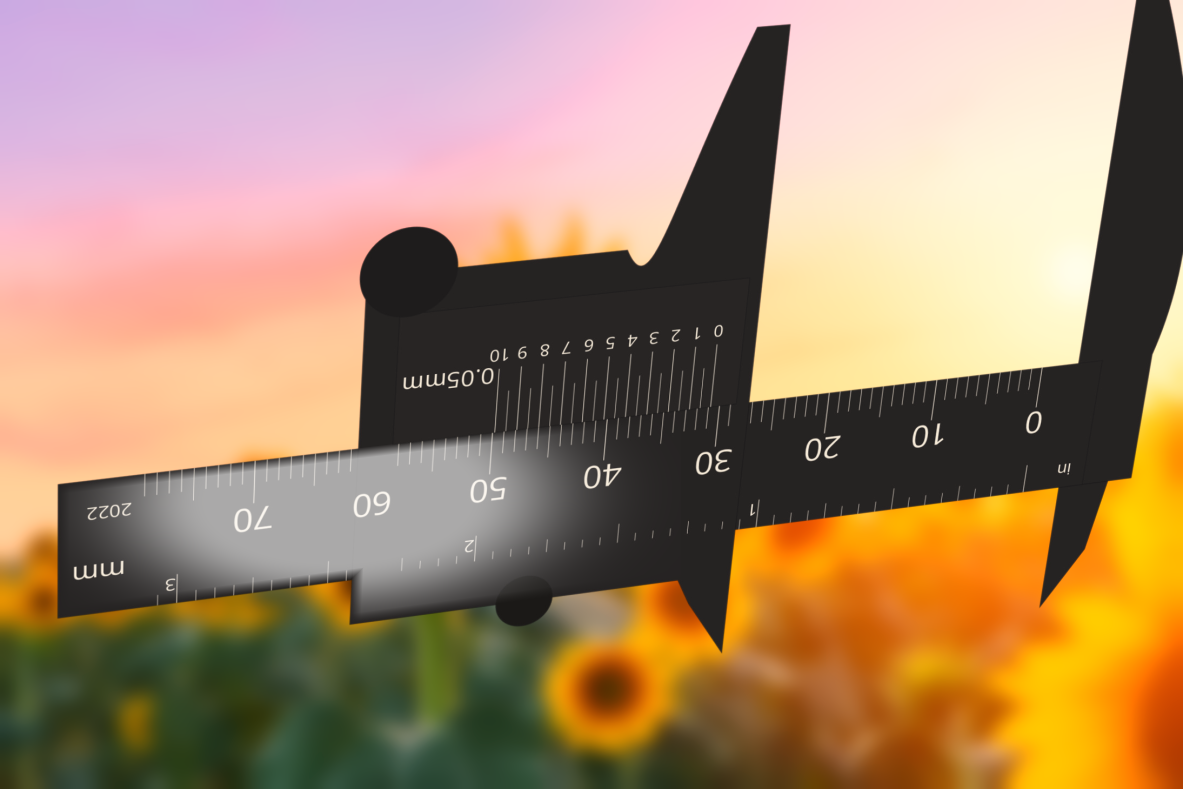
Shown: 30.8 mm
